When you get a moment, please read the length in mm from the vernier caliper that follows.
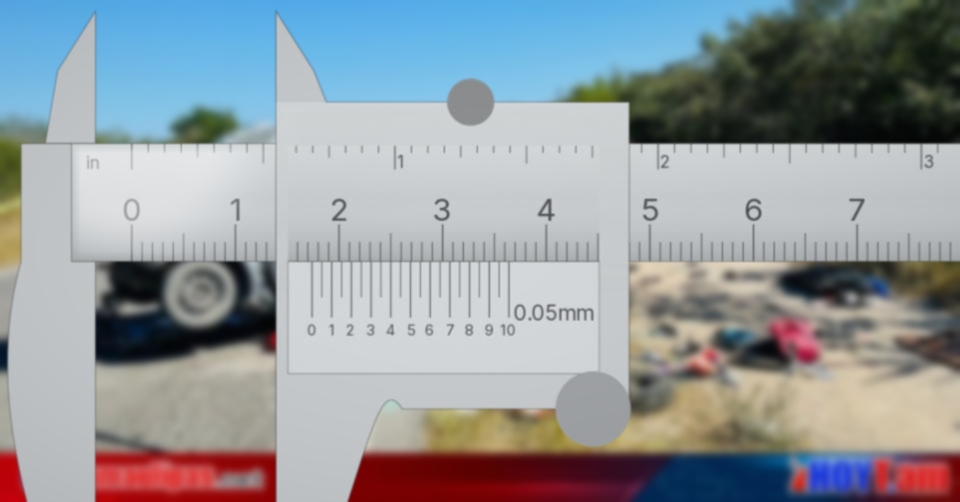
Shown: 17.4 mm
